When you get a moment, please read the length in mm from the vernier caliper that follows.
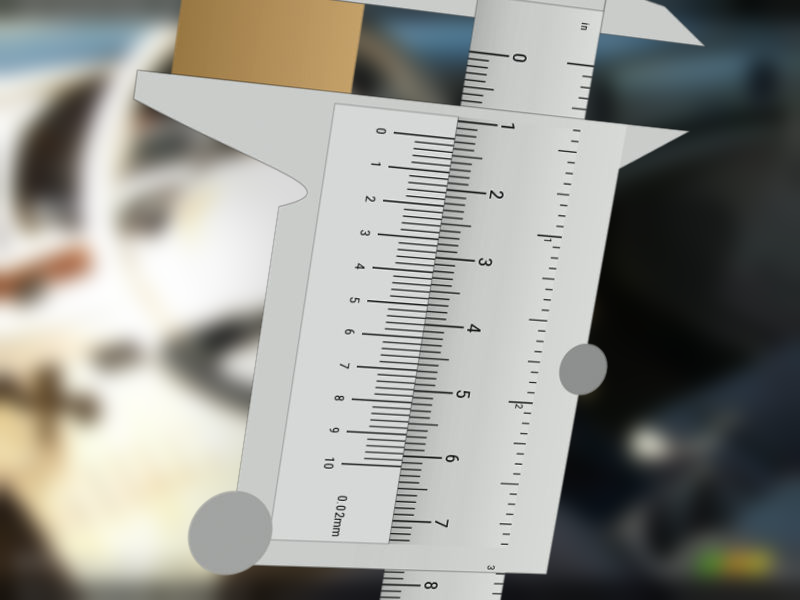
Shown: 12.6 mm
